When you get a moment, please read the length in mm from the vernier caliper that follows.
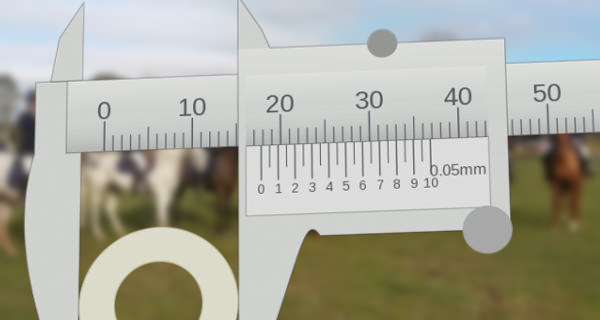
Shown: 17.8 mm
